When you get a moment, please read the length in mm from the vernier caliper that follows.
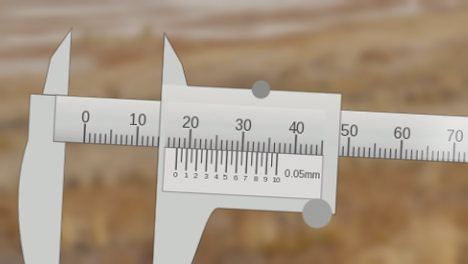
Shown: 17.6 mm
